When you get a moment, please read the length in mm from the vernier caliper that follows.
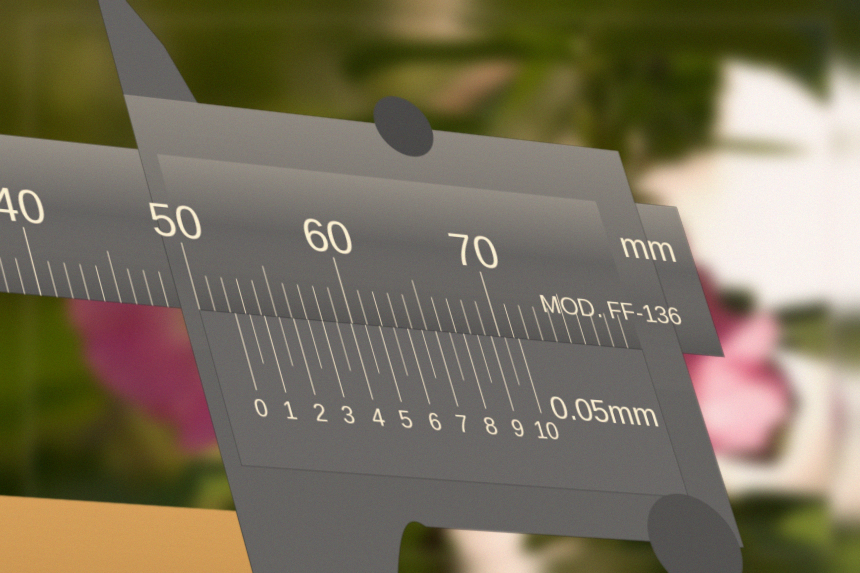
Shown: 52.3 mm
